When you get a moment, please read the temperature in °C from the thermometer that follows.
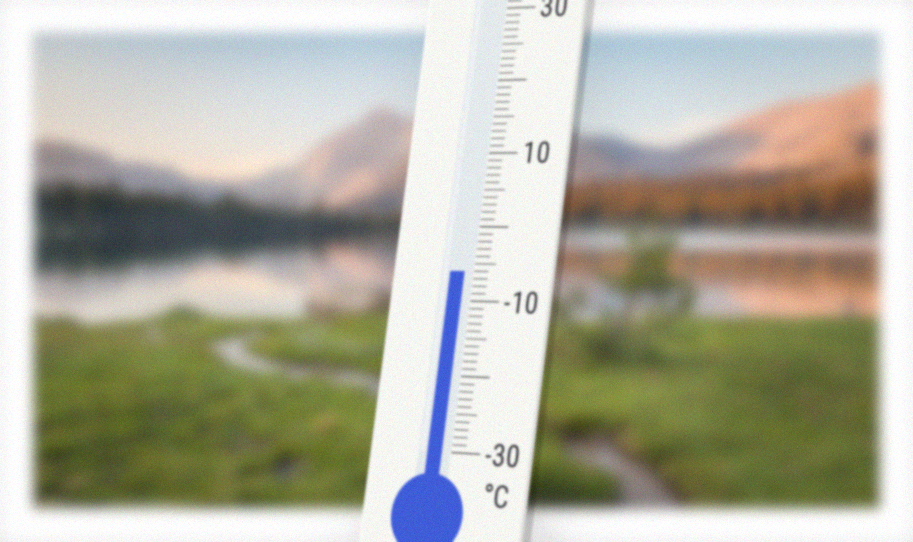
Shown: -6 °C
